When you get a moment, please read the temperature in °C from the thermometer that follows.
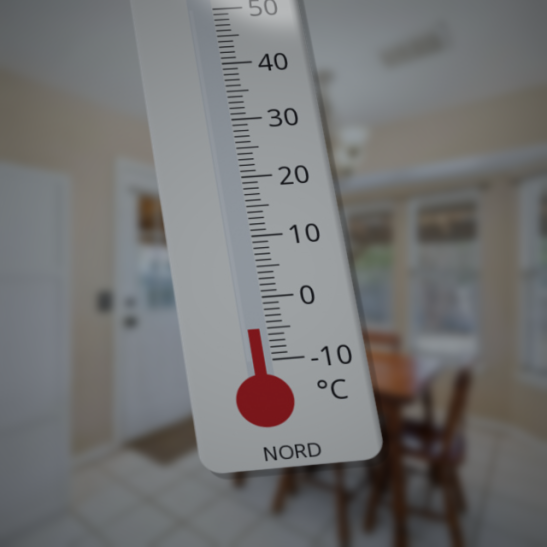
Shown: -5 °C
